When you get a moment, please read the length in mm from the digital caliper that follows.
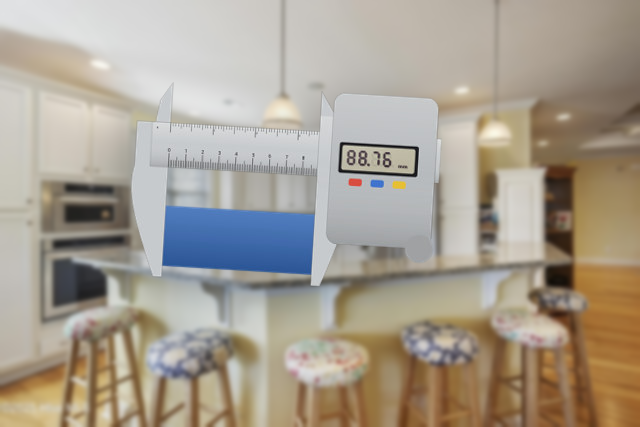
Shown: 88.76 mm
